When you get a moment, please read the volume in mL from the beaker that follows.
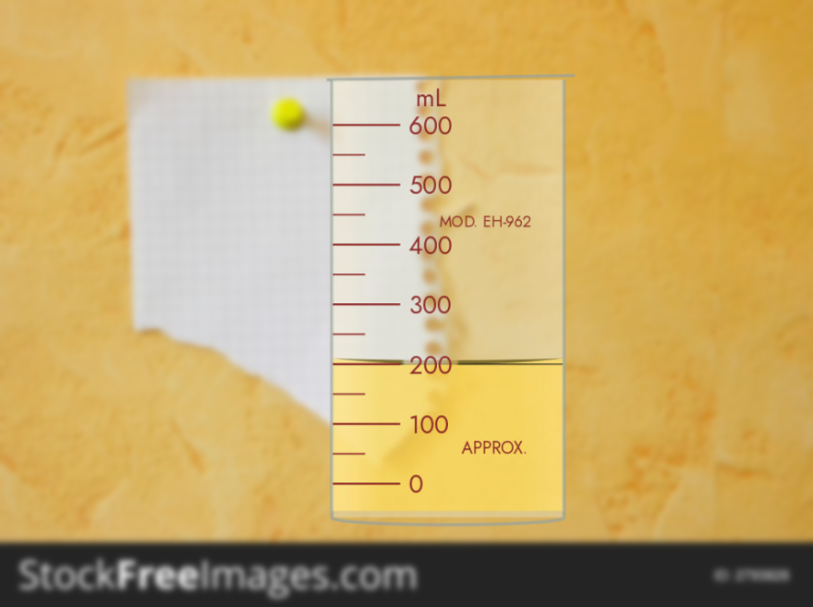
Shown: 200 mL
